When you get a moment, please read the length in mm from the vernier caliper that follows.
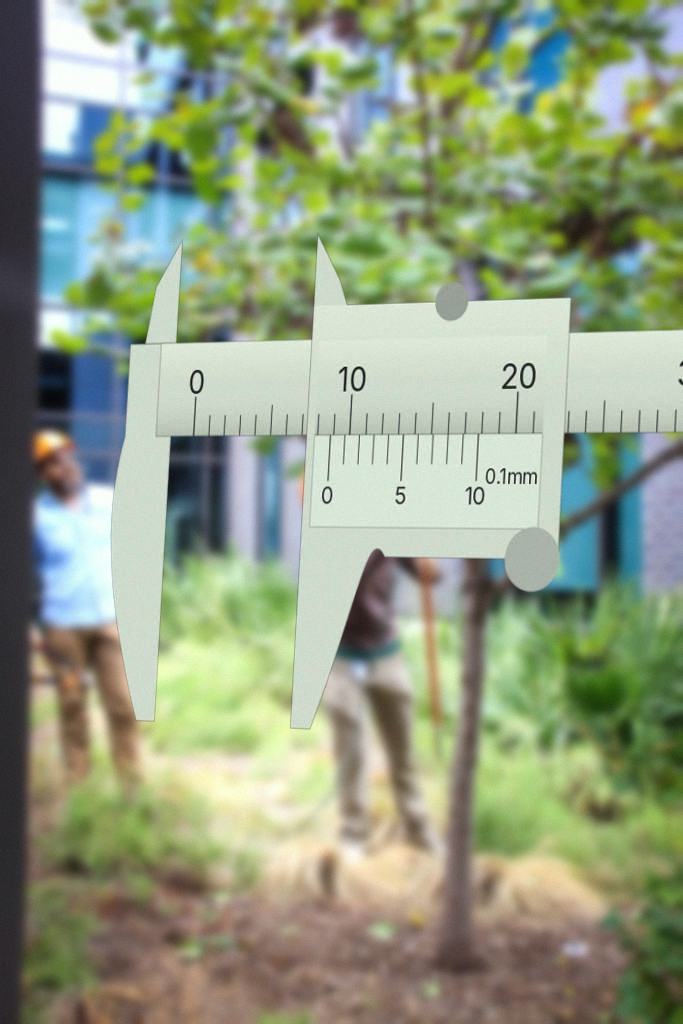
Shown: 8.8 mm
